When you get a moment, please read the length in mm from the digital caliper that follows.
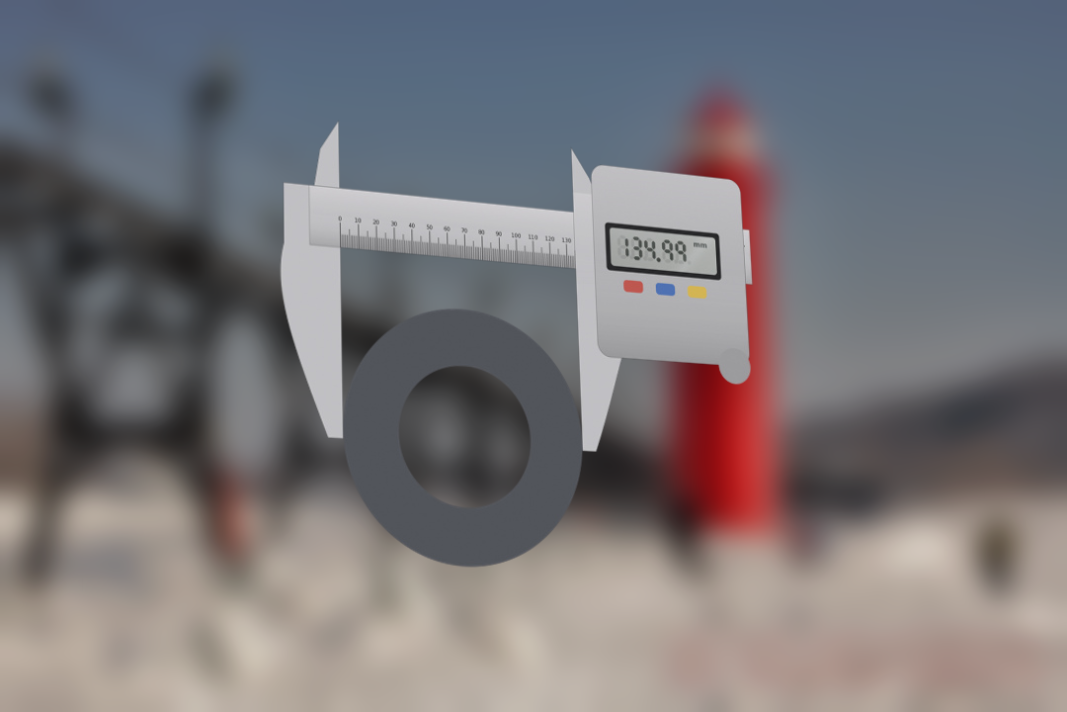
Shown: 134.99 mm
